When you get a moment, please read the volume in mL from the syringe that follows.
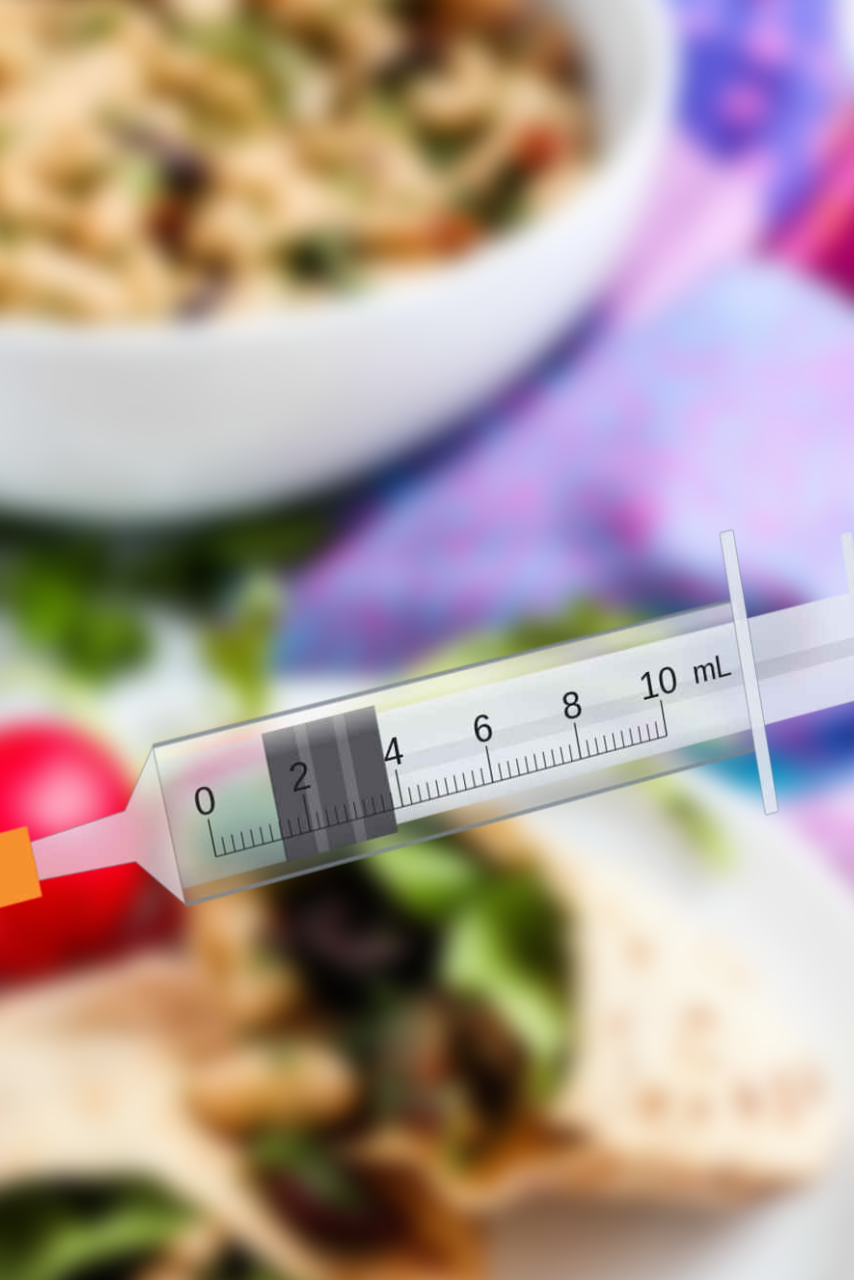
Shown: 1.4 mL
